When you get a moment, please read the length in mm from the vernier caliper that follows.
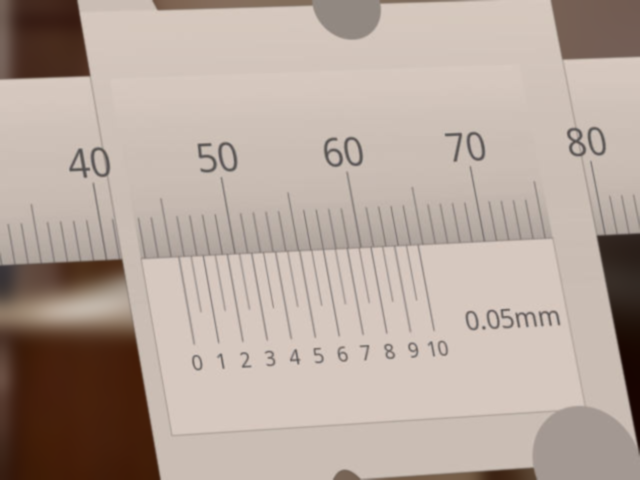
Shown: 45.6 mm
